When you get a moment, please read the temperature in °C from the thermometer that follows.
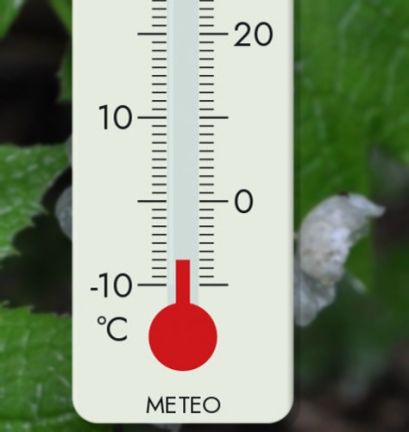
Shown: -7 °C
